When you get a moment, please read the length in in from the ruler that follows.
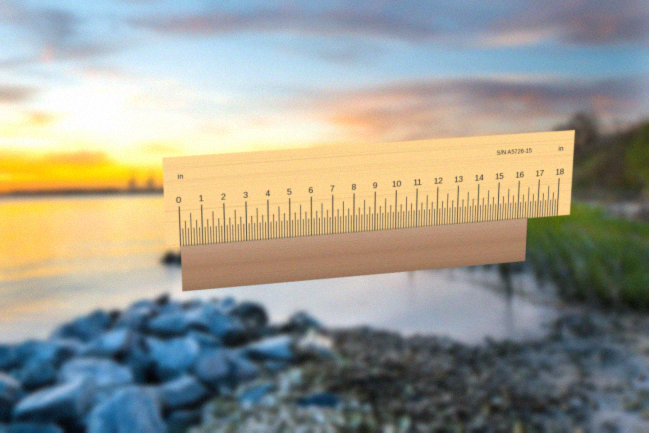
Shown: 16.5 in
